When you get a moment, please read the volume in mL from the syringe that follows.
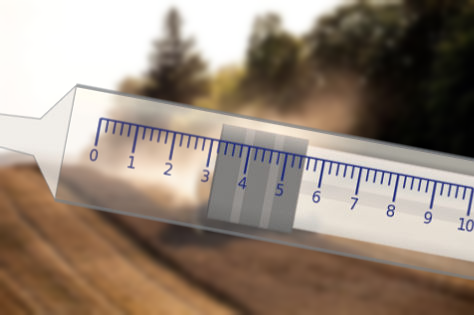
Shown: 3.2 mL
